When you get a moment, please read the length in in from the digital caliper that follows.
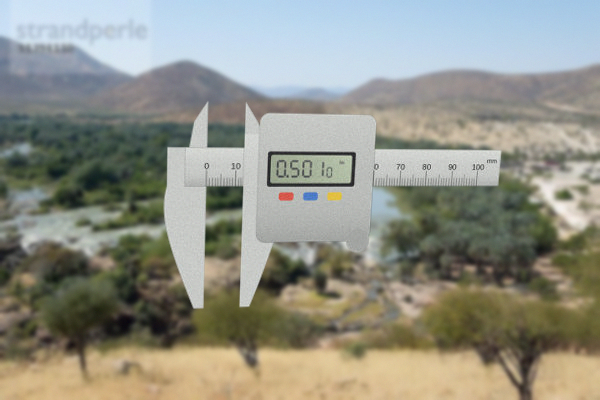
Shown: 0.5010 in
